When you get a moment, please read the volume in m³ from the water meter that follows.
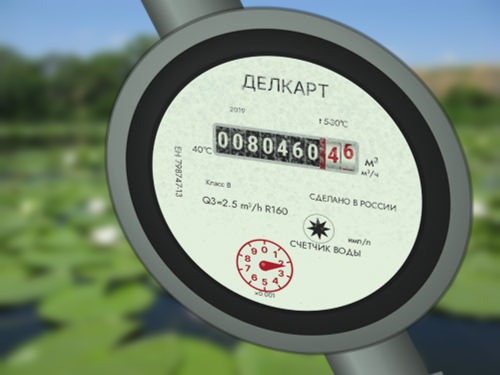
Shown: 80460.462 m³
